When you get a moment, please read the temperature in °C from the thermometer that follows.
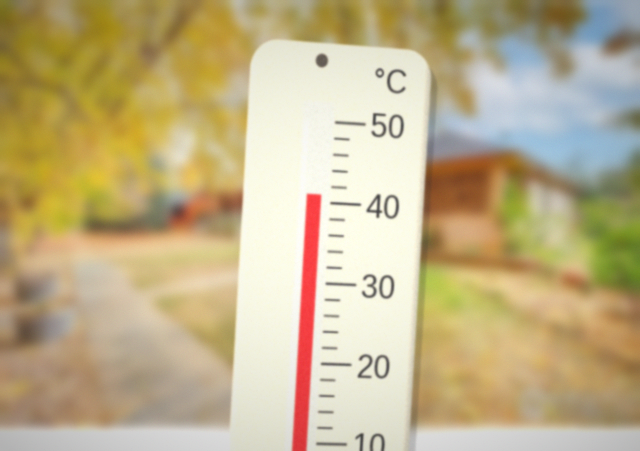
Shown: 41 °C
